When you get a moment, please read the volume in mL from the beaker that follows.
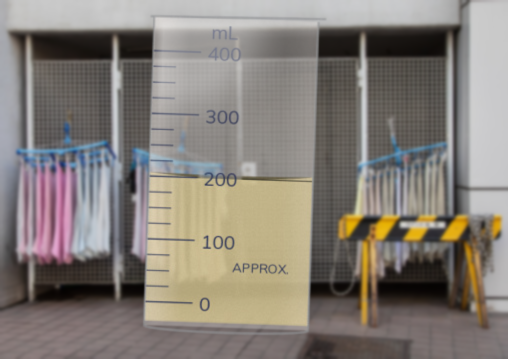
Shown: 200 mL
